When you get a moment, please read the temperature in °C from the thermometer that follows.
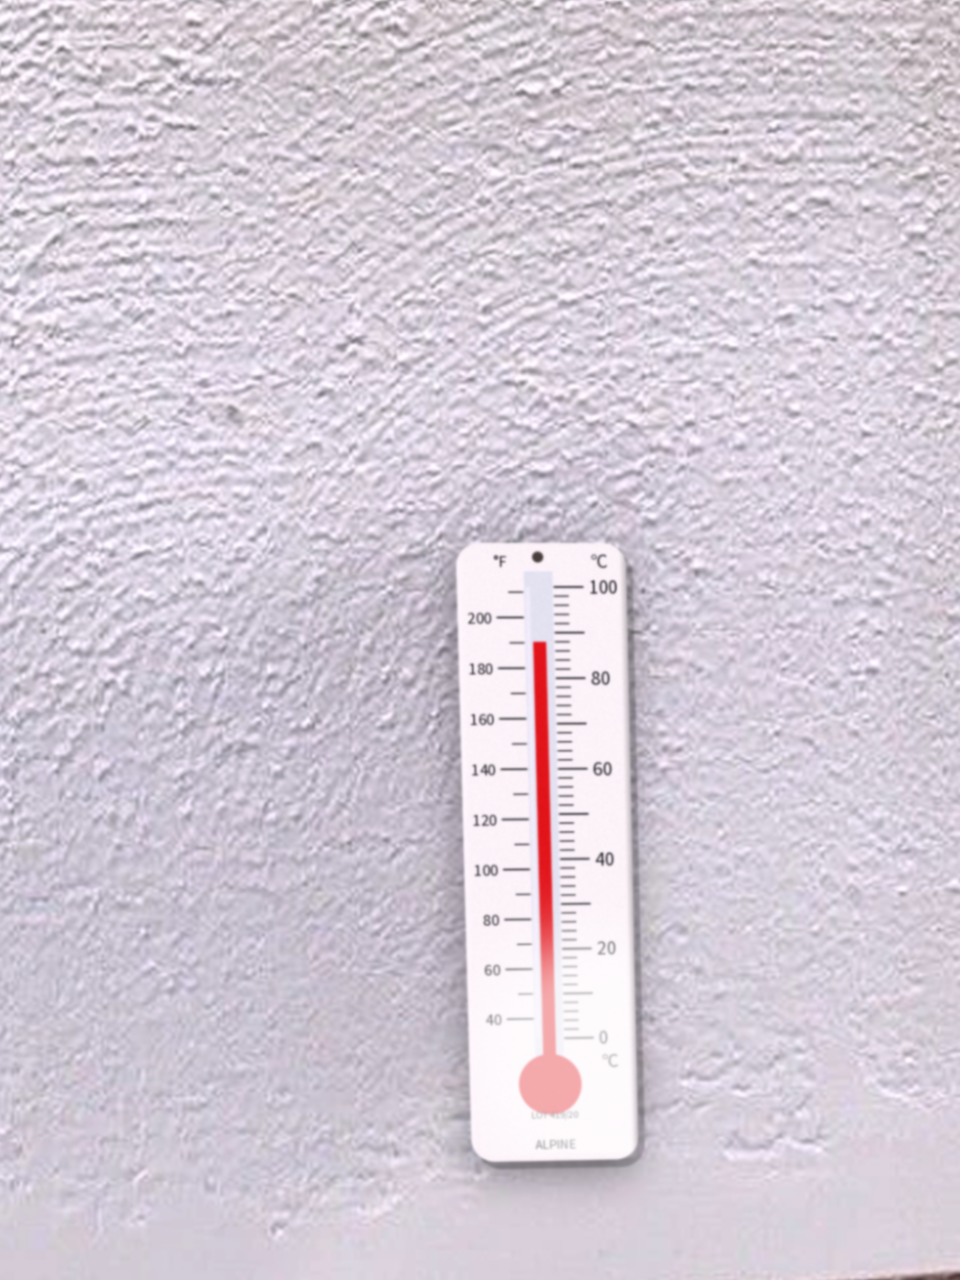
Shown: 88 °C
